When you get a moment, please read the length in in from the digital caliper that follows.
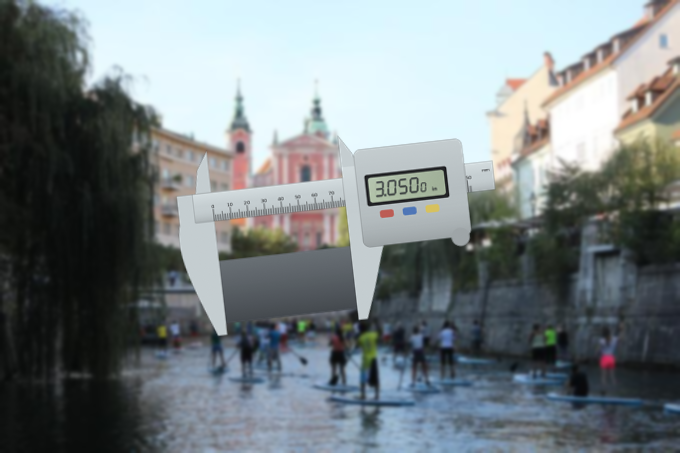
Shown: 3.0500 in
